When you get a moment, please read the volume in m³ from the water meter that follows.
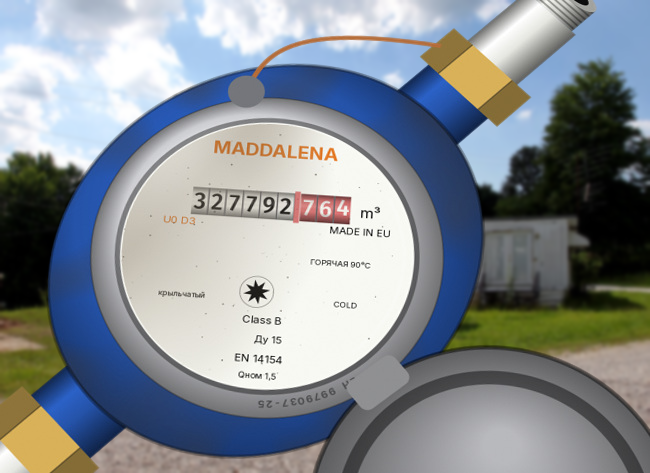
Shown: 327792.764 m³
